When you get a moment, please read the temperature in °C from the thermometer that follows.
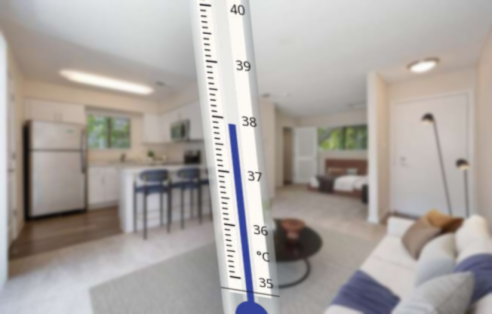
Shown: 37.9 °C
